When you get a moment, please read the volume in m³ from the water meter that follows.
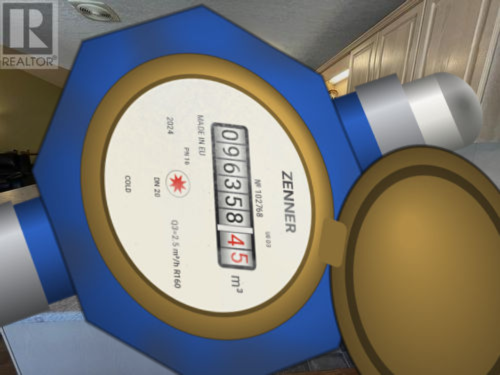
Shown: 96358.45 m³
